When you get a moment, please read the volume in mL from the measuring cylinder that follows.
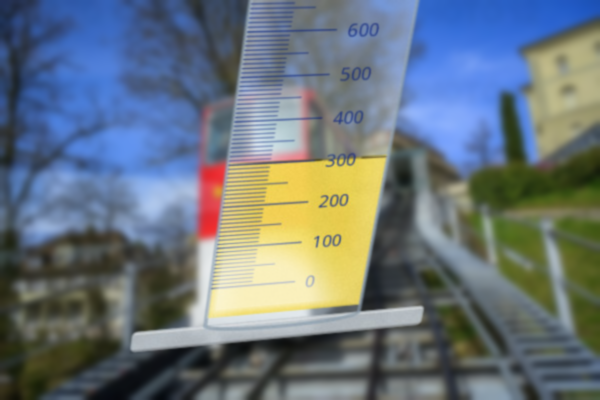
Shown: 300 mL
